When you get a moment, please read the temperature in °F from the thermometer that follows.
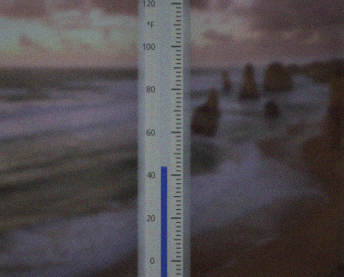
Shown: 44 °F
